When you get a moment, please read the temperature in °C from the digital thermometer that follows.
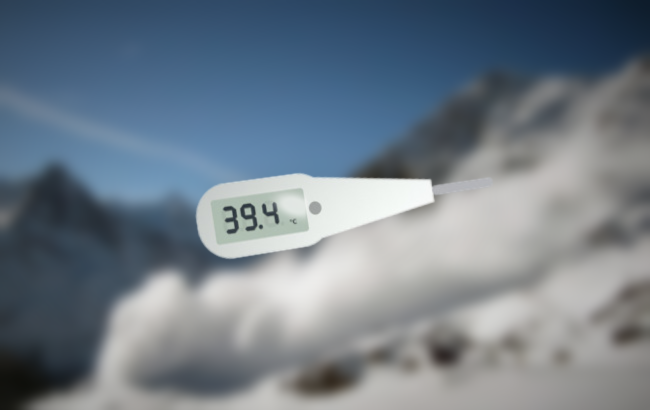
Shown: 39.4 °C
